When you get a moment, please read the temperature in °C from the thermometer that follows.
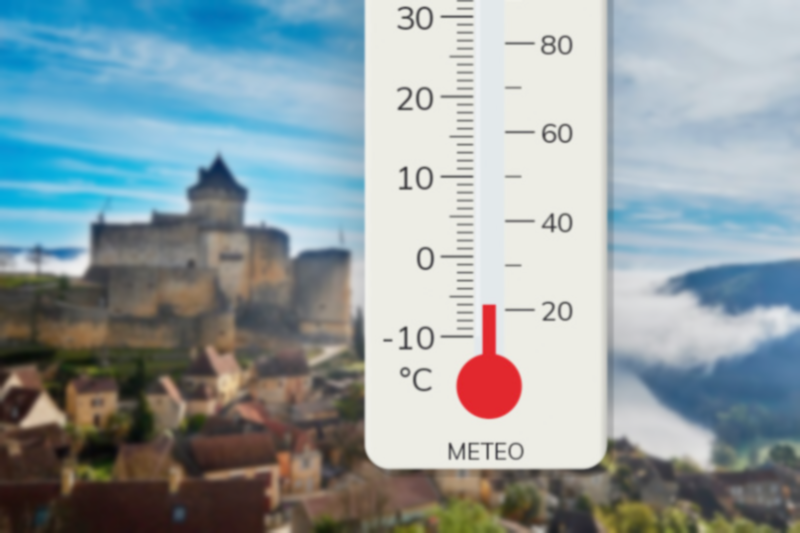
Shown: -6 °C
